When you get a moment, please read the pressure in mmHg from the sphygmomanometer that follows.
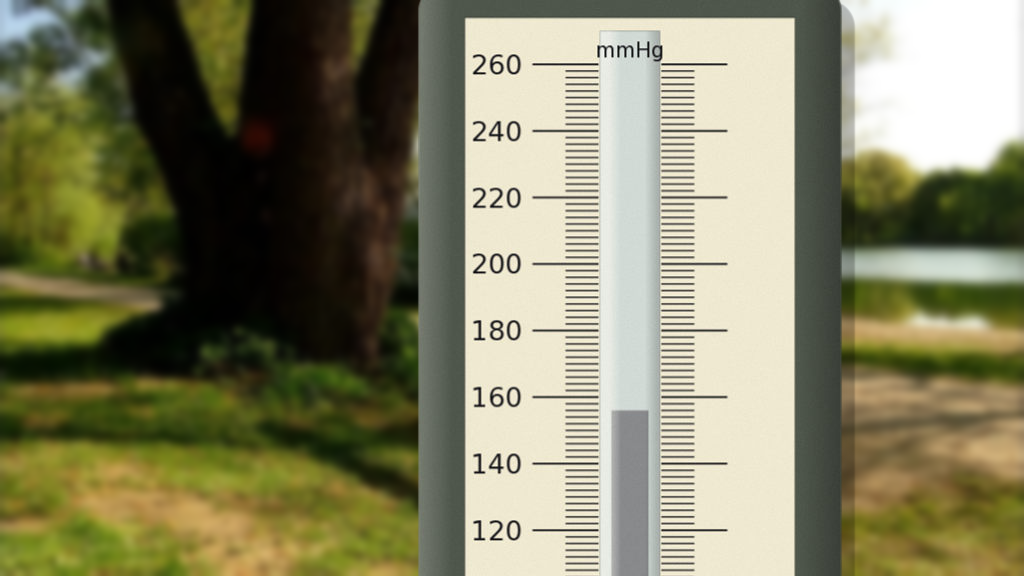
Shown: 156 mmHg
